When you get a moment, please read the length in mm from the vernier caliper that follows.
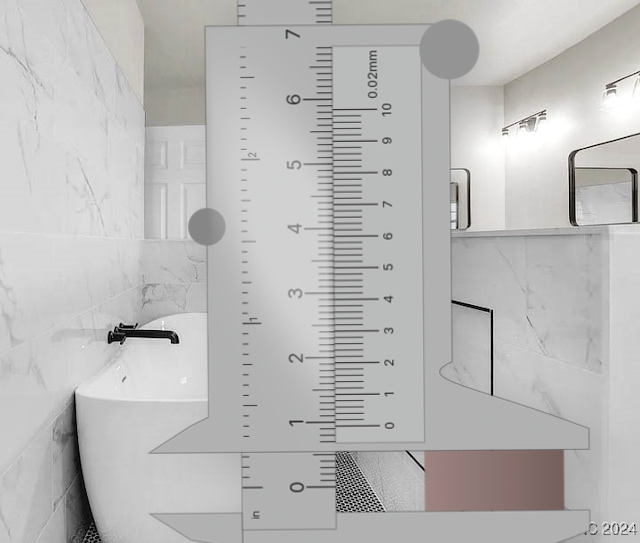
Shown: 9.4 mm
